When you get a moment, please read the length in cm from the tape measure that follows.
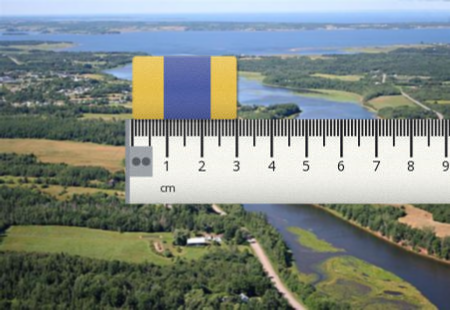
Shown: 3 cm
